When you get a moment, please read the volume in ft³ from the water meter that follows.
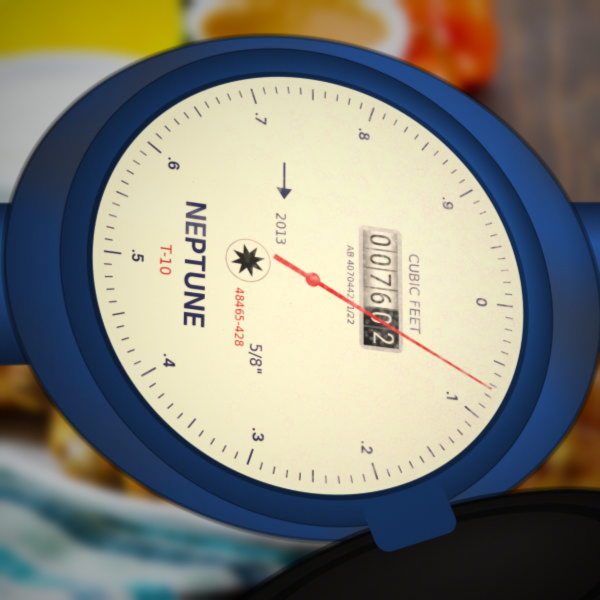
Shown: 7602.07 ft³
